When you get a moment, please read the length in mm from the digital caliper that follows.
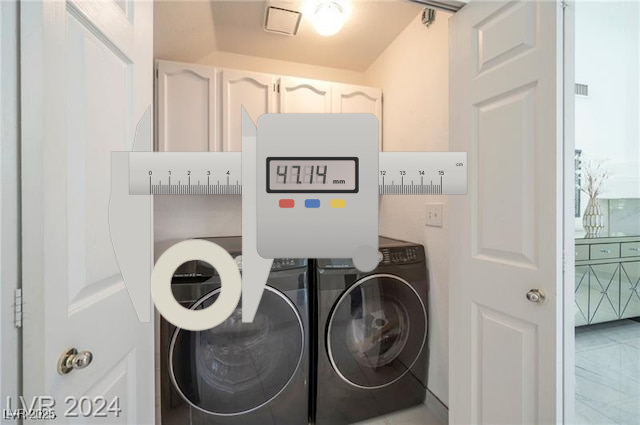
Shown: 47.14 mm
